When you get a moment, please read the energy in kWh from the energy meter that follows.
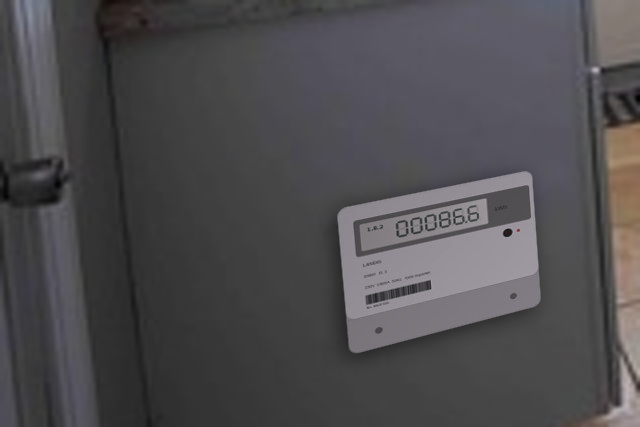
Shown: 86.6 kWh
